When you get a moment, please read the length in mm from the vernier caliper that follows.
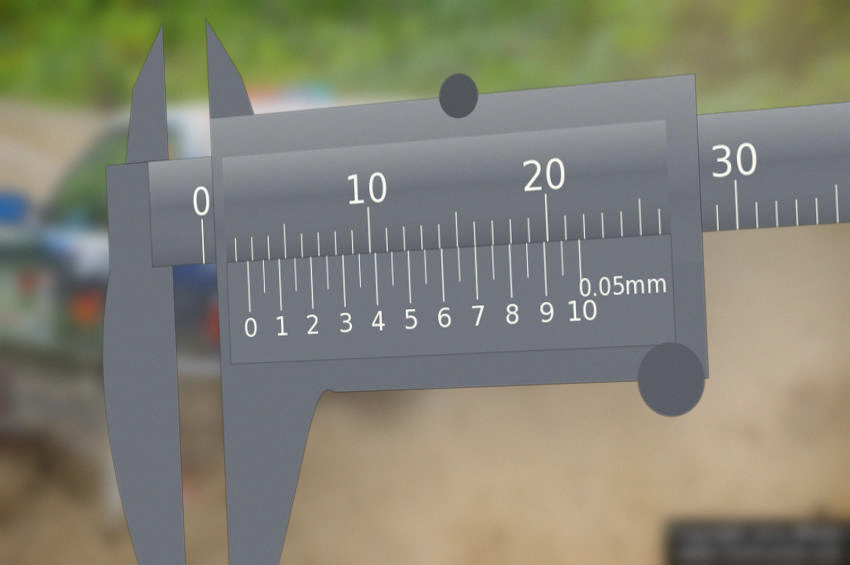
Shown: 2.7 mm
